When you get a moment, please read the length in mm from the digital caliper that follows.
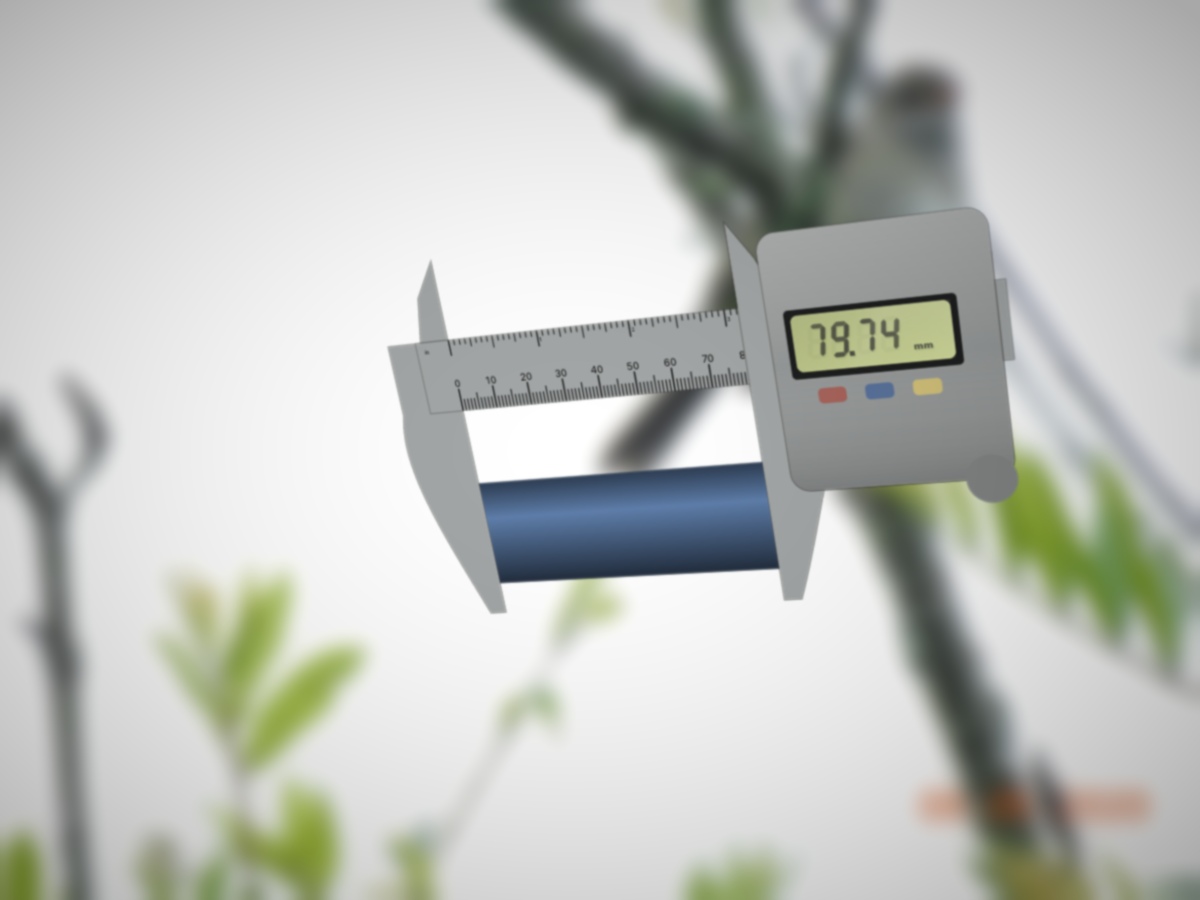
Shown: 79.74 mm
